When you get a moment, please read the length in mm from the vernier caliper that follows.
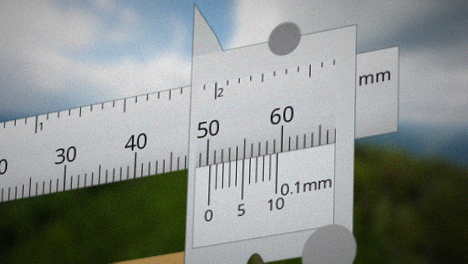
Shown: 50.4 mm
